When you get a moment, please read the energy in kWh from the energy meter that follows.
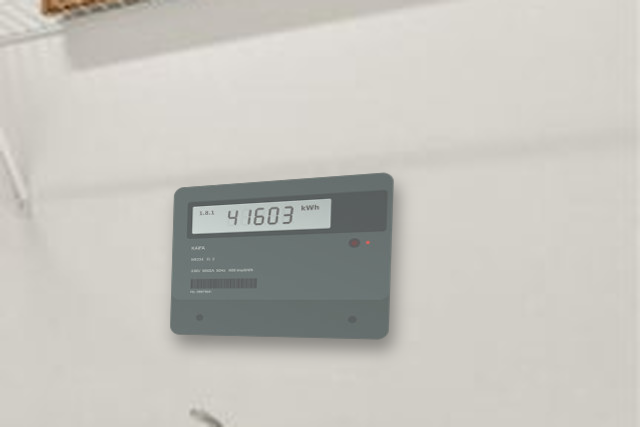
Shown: 41603 kWh
